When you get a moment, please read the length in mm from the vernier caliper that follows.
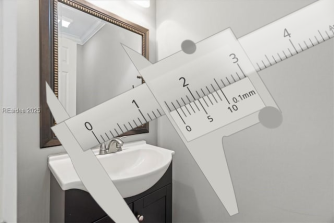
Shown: 16.0 mm
